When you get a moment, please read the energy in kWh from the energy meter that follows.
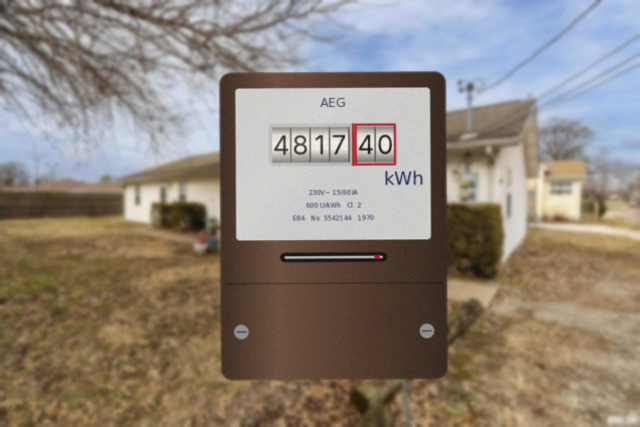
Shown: 4817.40 kWh
